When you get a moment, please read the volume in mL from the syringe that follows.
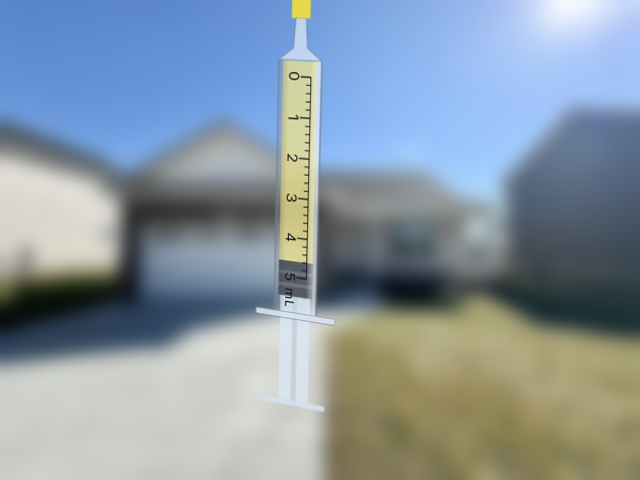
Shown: 4.6 mL
